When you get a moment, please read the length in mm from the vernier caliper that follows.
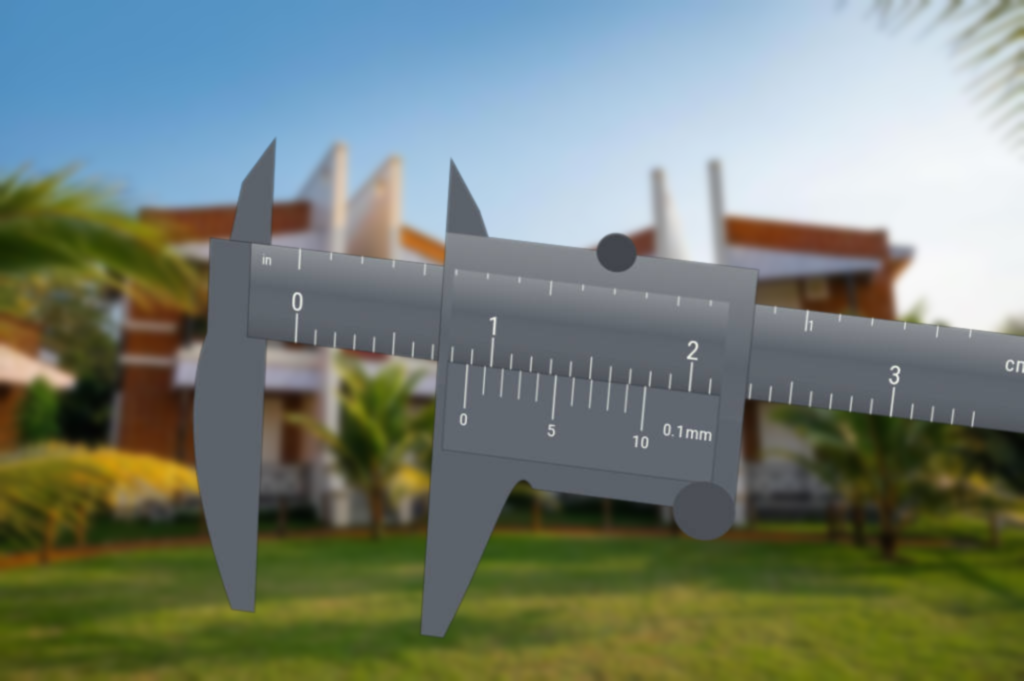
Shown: 8.8 mm
